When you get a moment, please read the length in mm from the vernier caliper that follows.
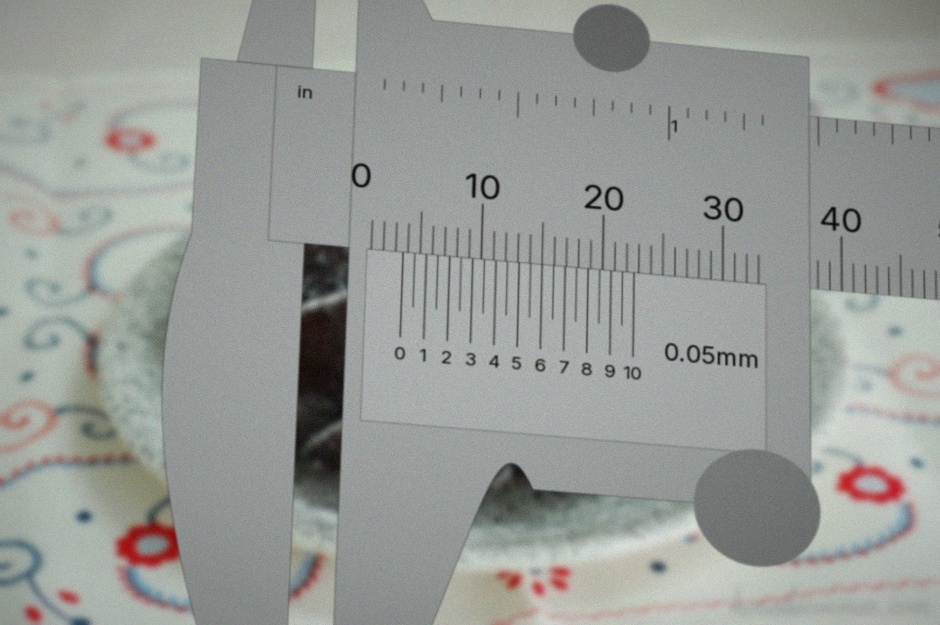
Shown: 3.6 mm
